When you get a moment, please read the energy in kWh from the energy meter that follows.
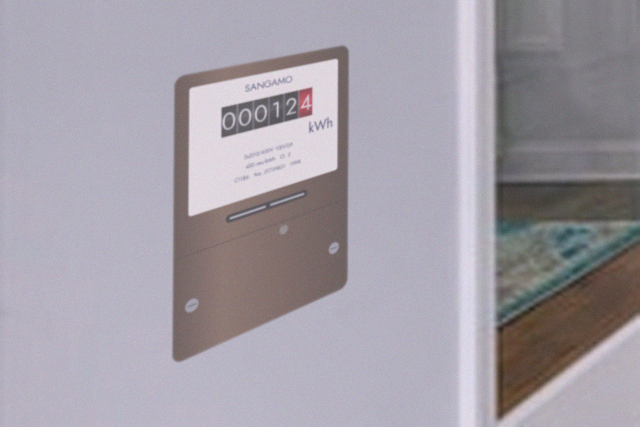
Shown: 12.4 kWh
